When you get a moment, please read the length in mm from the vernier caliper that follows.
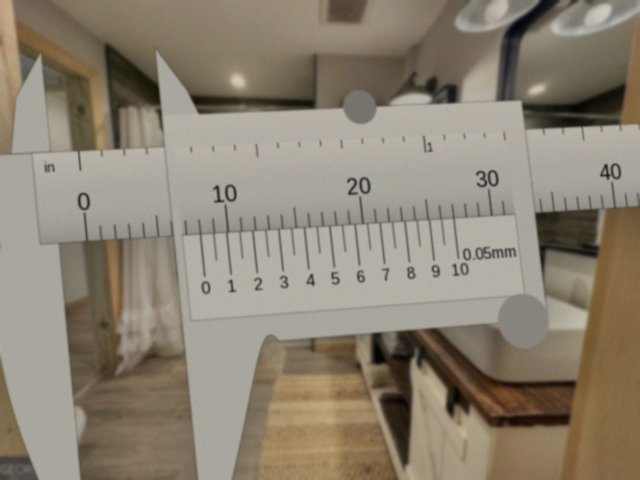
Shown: 8.0 mm
